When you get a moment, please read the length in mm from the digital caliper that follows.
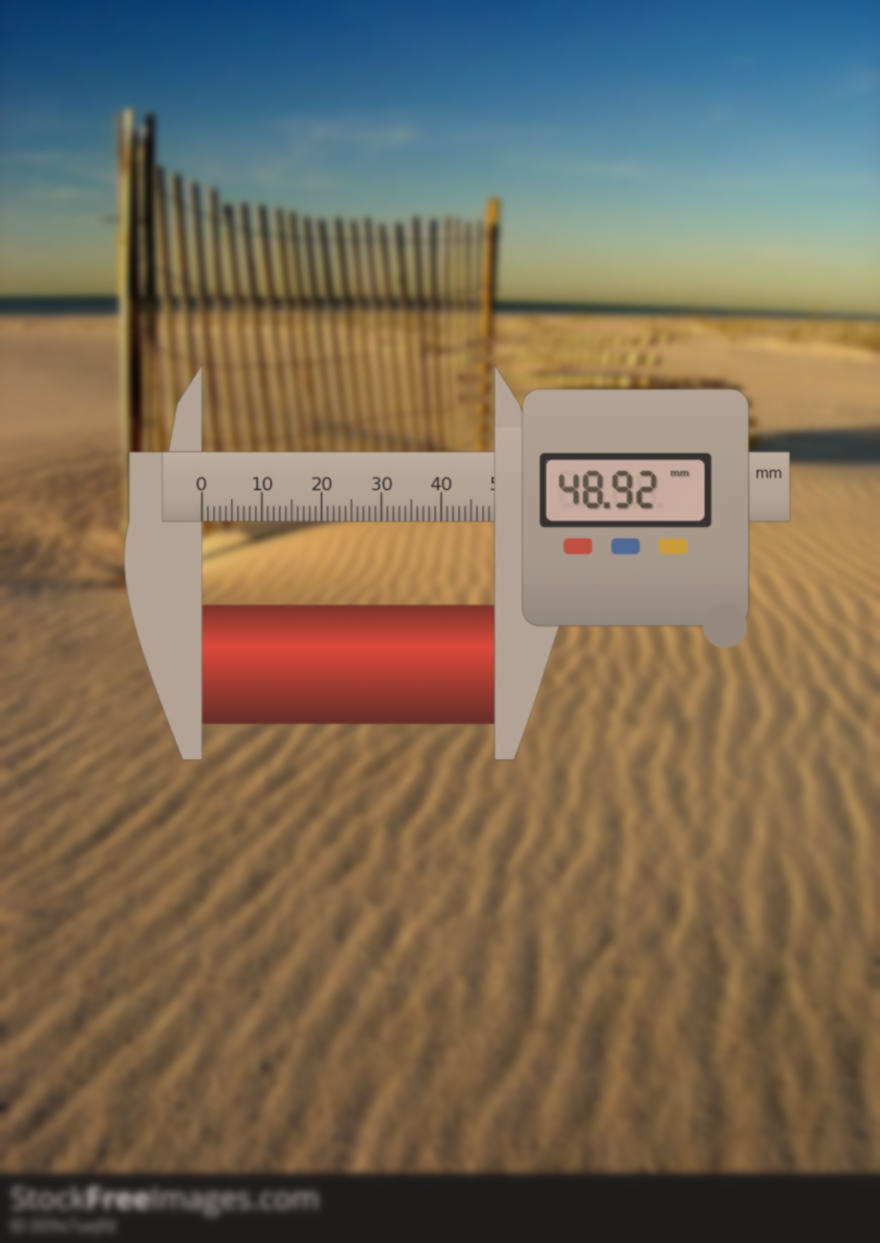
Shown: 48.92 mm
